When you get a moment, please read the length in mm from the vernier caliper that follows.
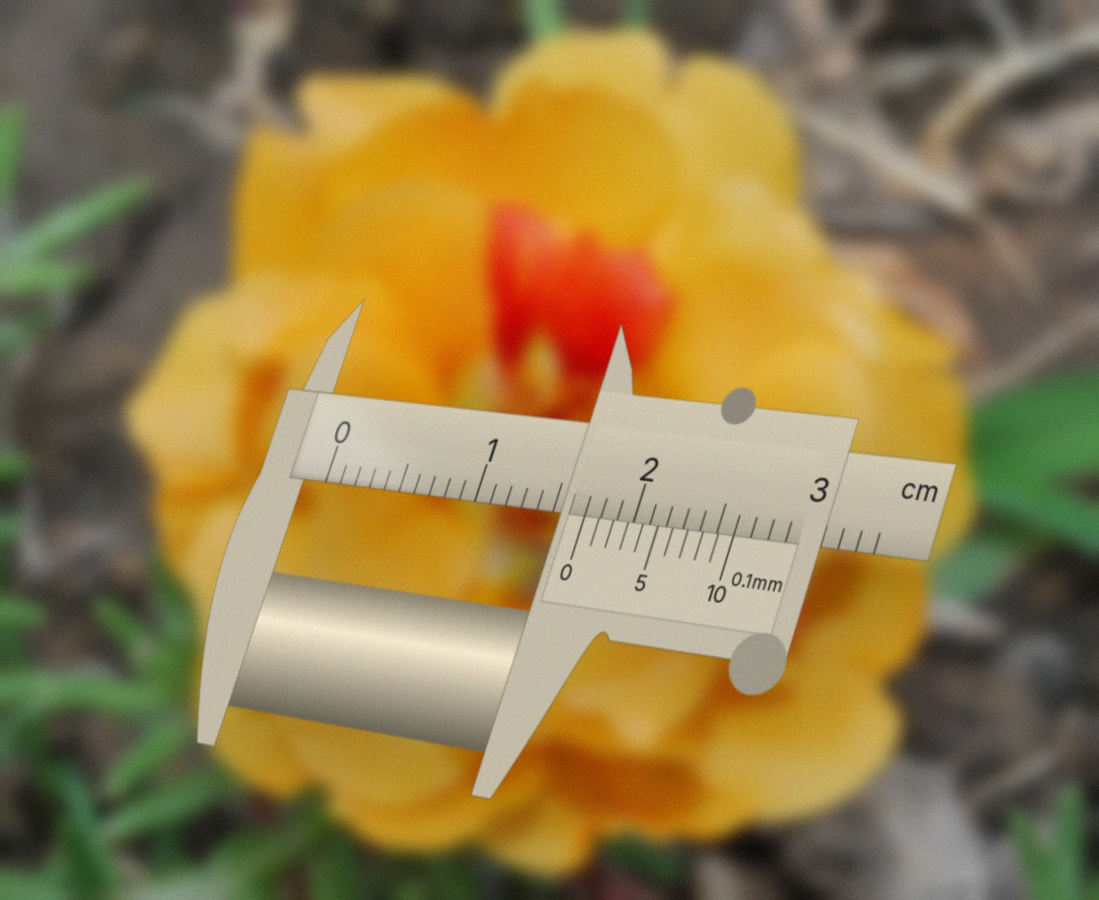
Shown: 17.0 mm
